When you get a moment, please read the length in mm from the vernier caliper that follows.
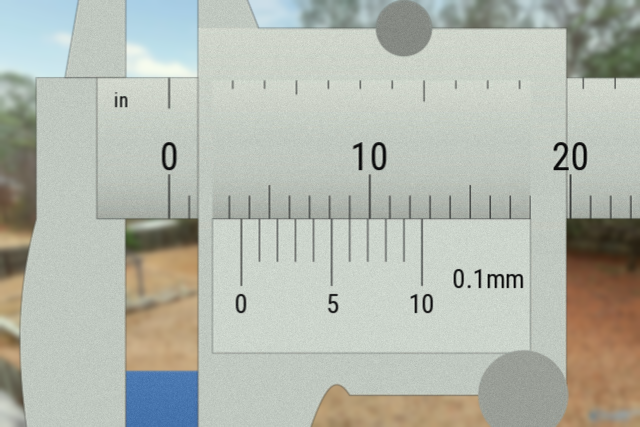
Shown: 3.6 mm
